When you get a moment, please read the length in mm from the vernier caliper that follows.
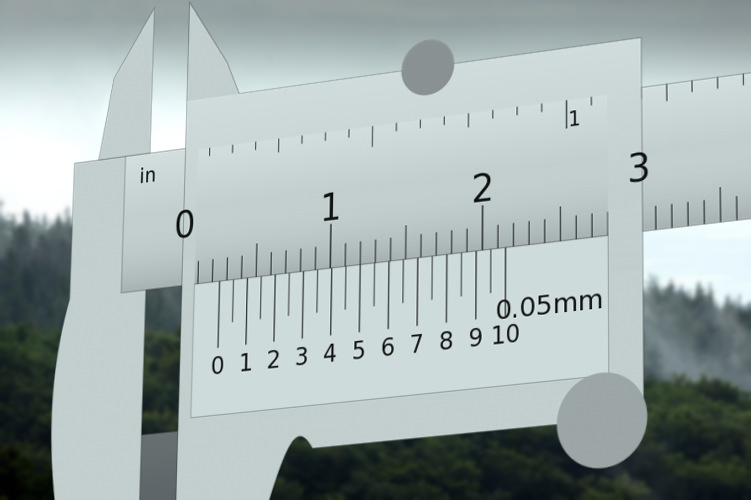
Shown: 2.5 mm
